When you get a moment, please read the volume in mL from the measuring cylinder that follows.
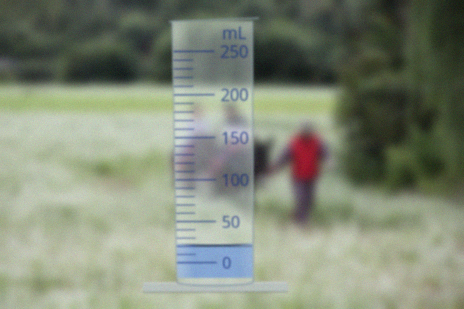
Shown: 20 mL
